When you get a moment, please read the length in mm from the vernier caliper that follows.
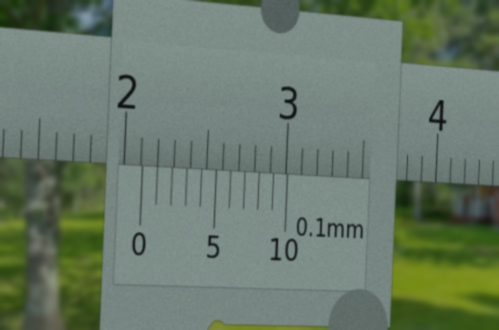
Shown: 21.1 mm
